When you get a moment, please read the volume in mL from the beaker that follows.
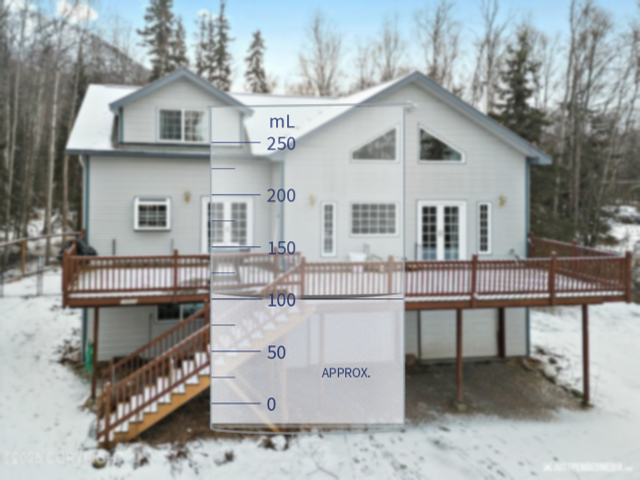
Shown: 100 mL
